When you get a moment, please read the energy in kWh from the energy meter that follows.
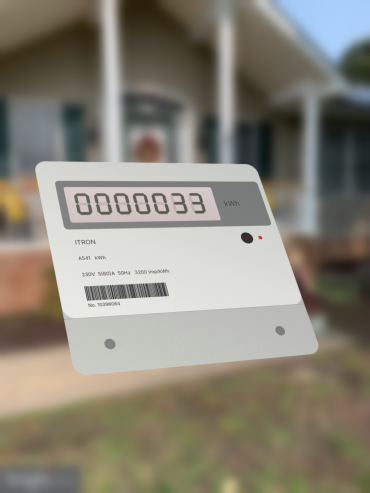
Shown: 33 kWh
